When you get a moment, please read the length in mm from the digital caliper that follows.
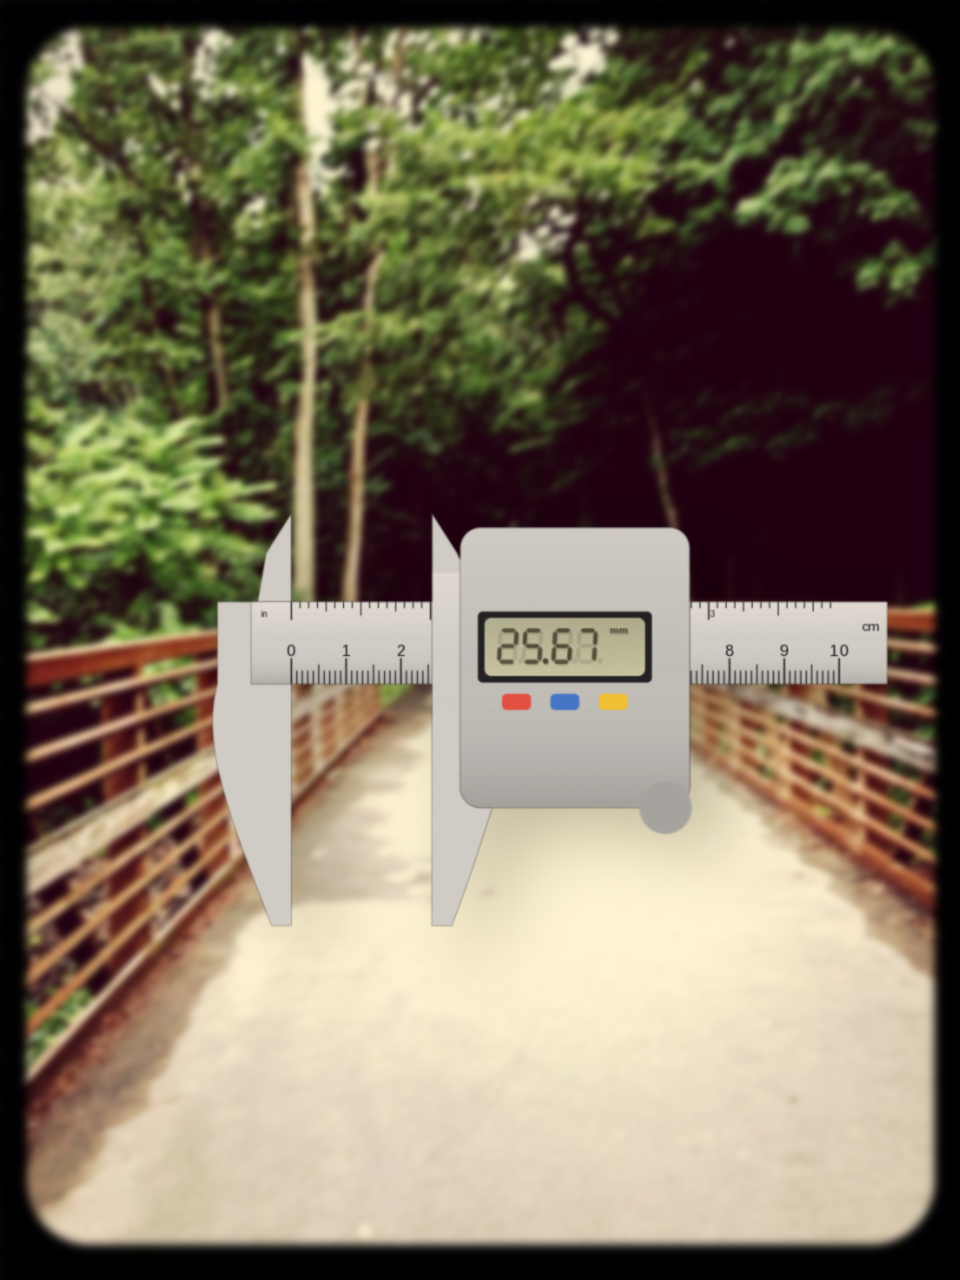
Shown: 25.67 mm
